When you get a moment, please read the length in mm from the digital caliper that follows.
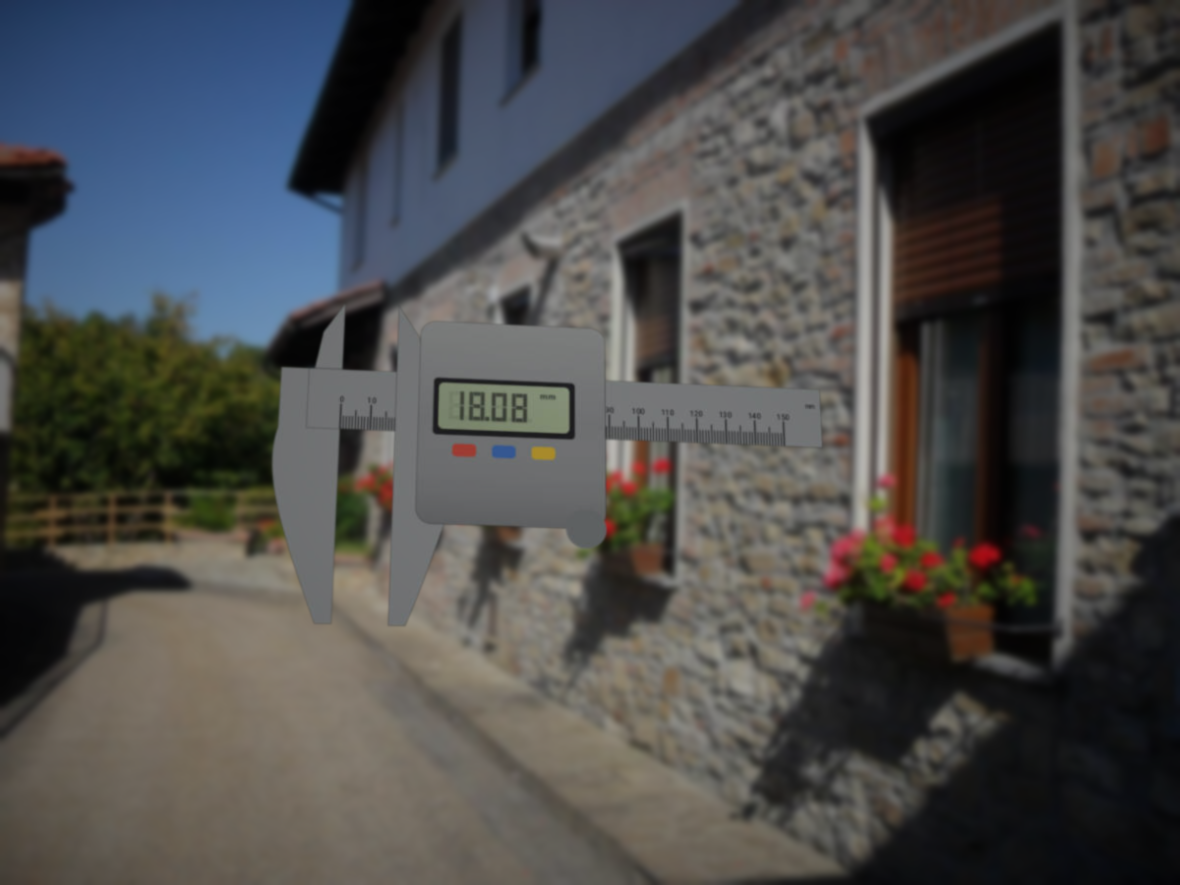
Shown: 18.08 mm
